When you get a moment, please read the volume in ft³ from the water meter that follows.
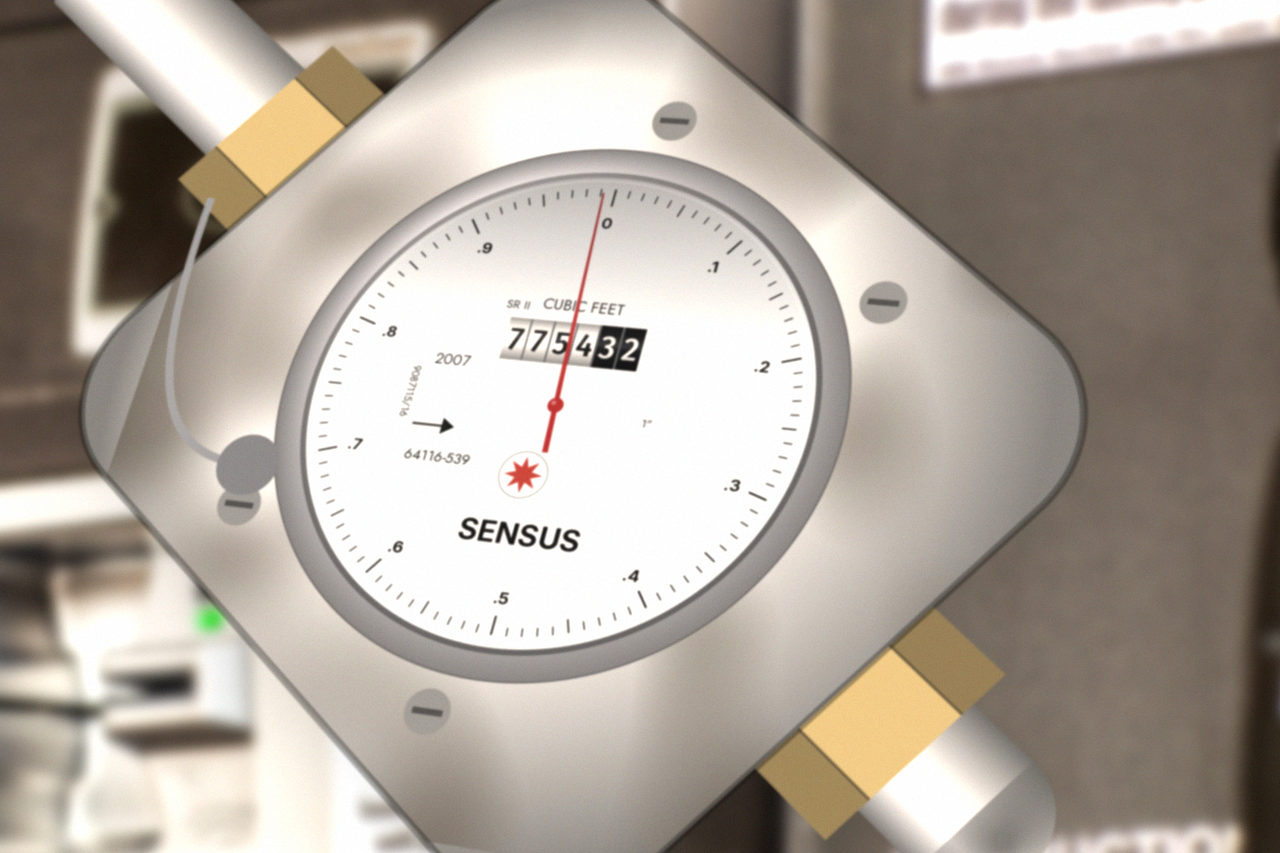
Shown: 775431.99 ft³
